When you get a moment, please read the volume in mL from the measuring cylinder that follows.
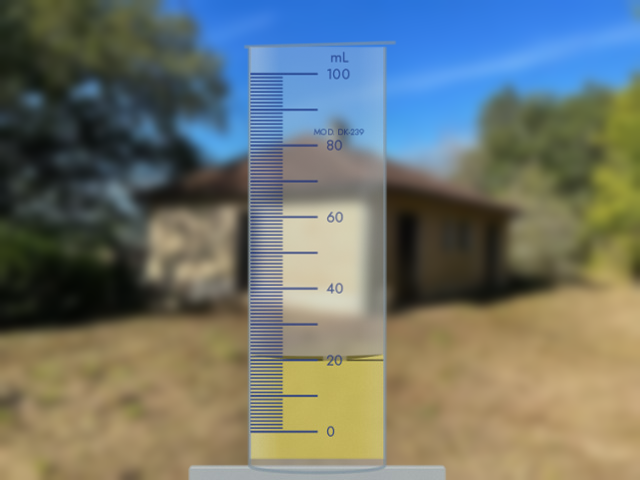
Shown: 20 mL
